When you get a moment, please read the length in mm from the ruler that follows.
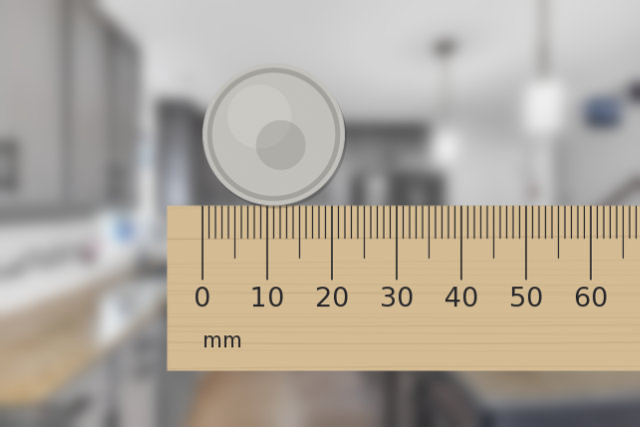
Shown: 22 mm
